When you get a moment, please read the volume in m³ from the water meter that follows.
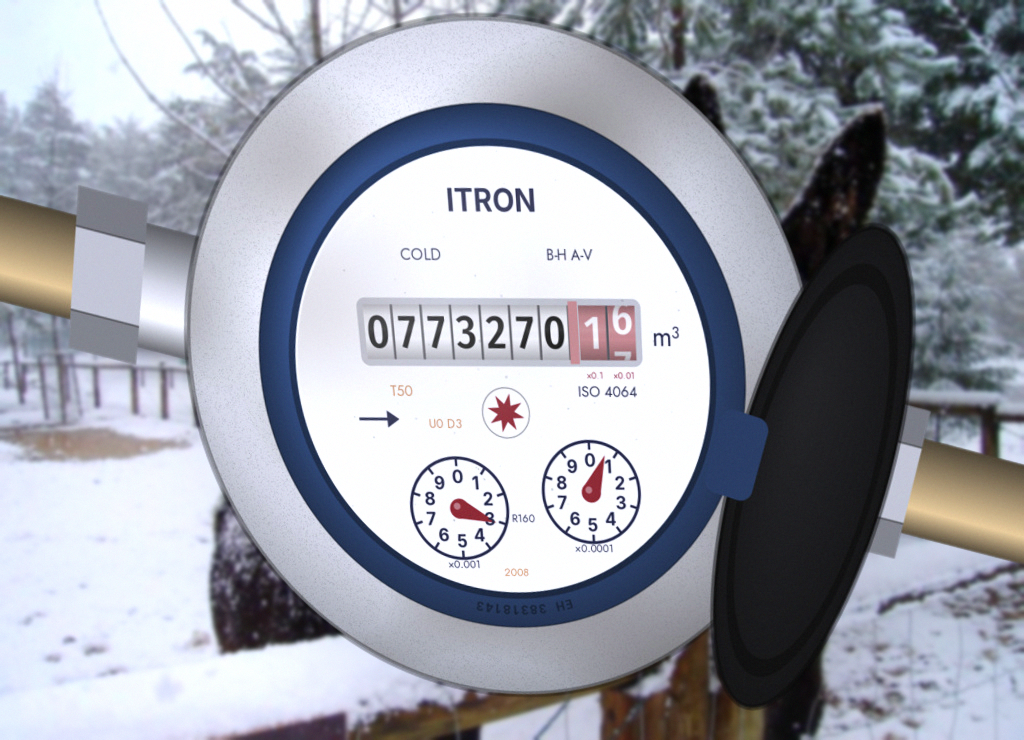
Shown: 773270.1630 m³
